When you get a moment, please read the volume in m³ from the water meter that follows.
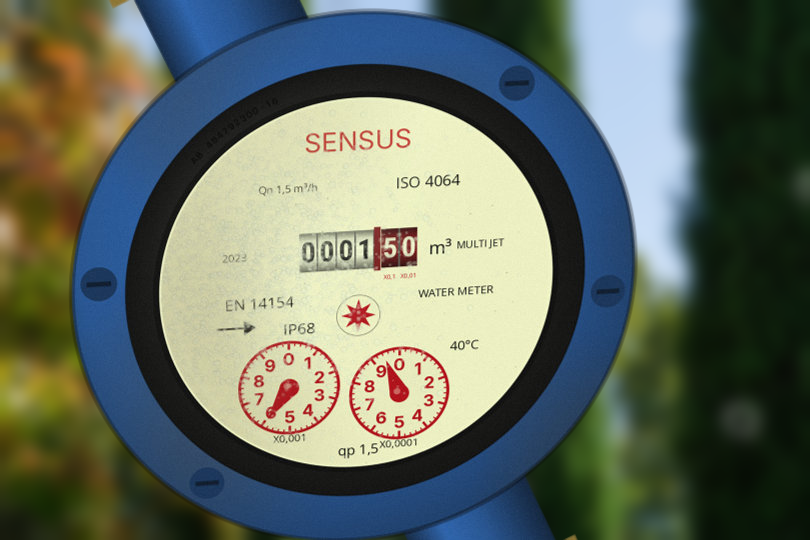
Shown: 1.5059 m³
